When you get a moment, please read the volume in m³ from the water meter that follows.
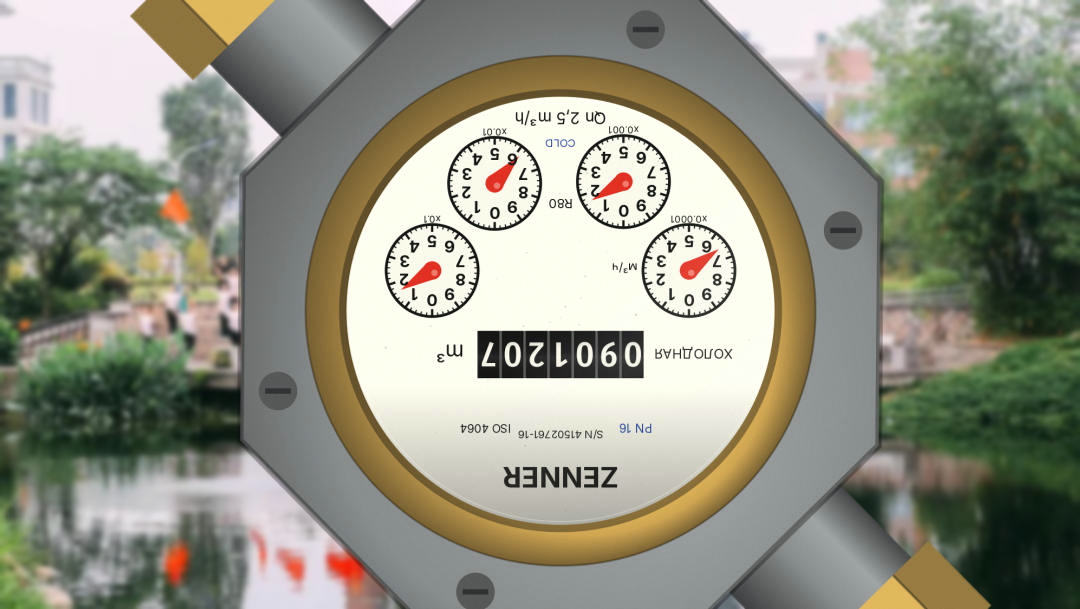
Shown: 901207.1616 m³
